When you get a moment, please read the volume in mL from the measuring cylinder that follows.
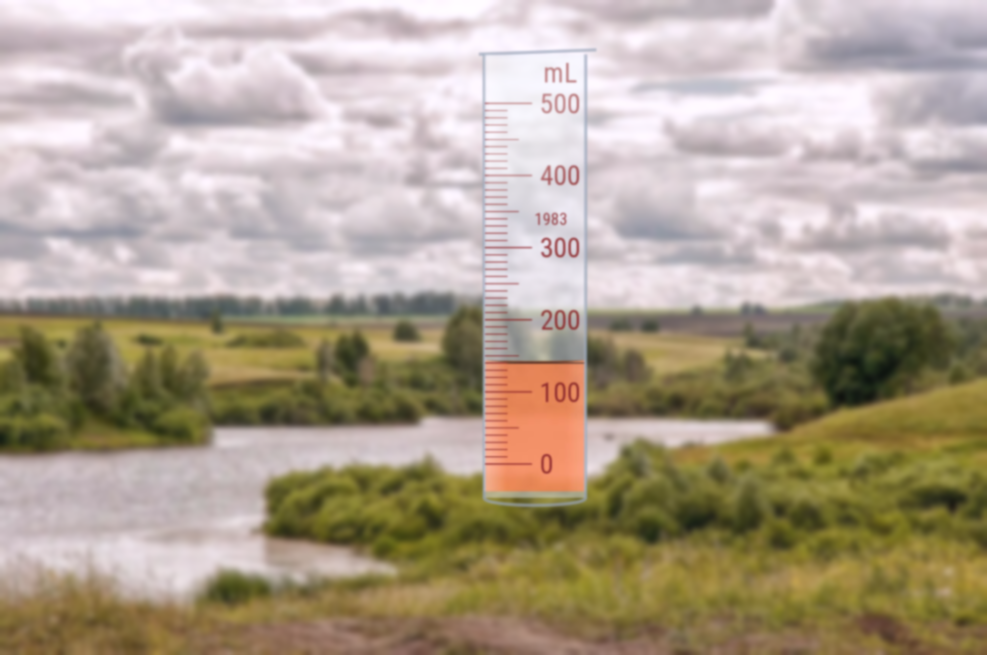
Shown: 140 mL
